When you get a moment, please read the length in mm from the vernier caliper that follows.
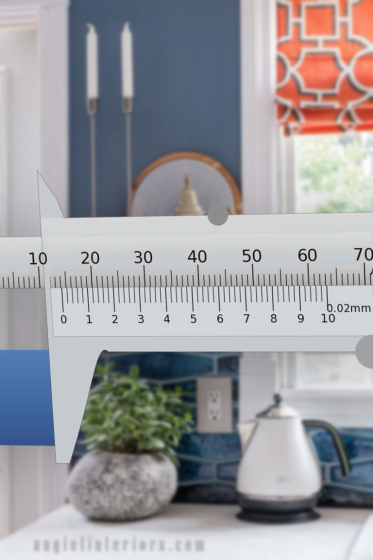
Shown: 14.2 mm
